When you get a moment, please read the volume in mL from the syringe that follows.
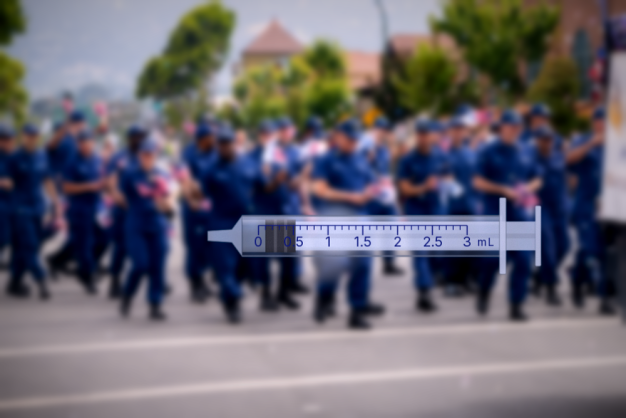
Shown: 0.1 mL
